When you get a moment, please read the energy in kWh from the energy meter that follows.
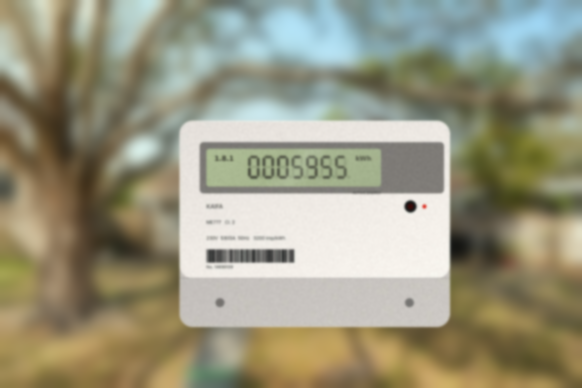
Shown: 5955 kWh
